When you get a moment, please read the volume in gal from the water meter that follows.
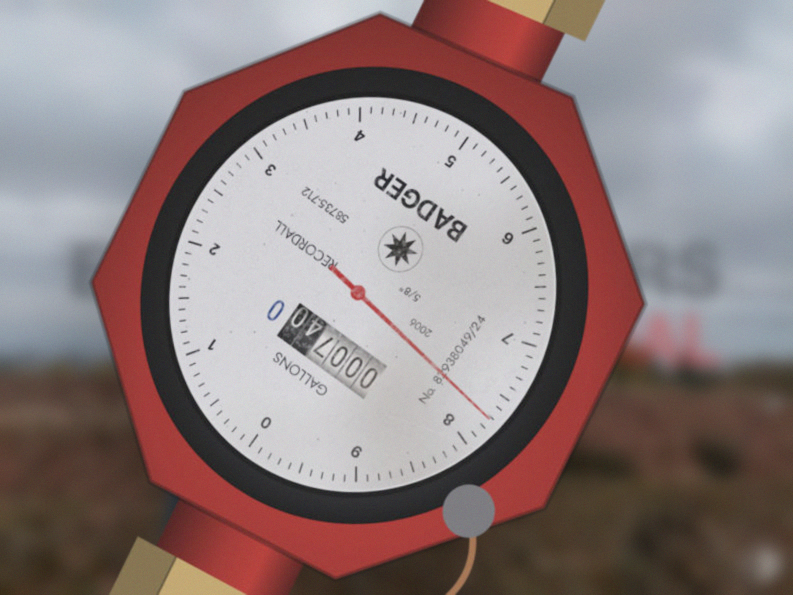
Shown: 7397.7 gal
